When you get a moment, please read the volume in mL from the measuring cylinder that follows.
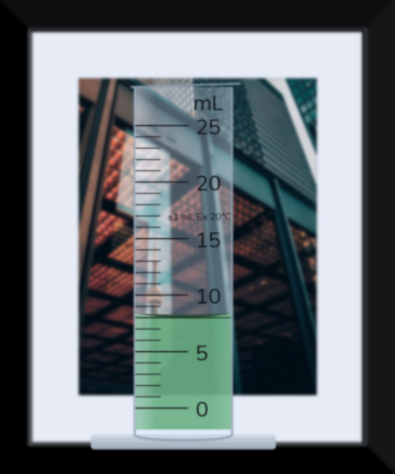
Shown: 8 mL
